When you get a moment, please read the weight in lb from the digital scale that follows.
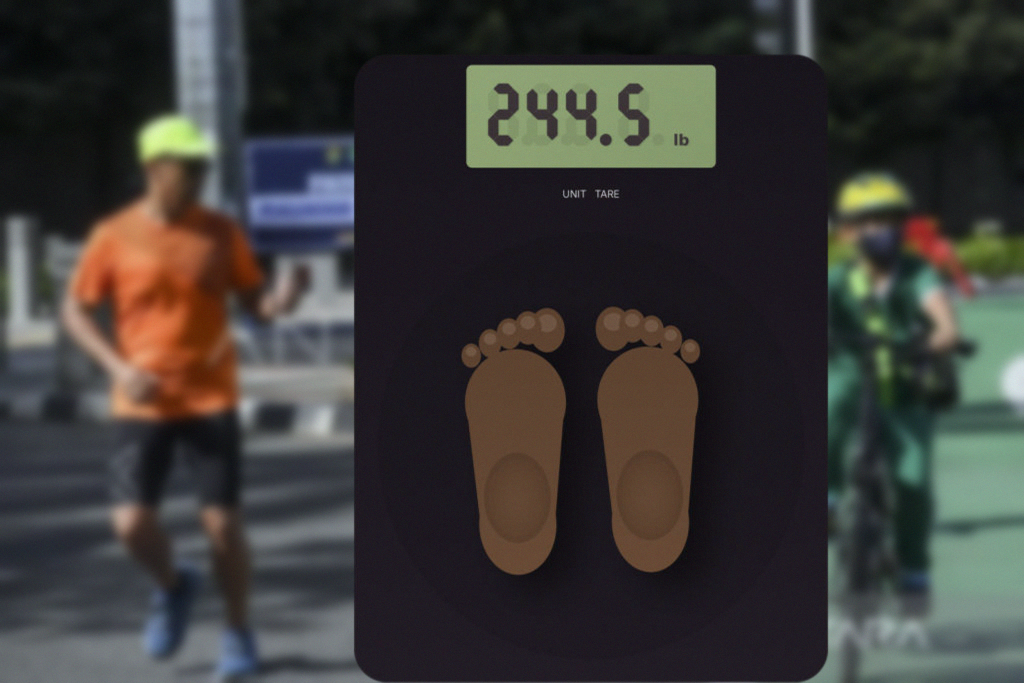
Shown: 244.5 lb
